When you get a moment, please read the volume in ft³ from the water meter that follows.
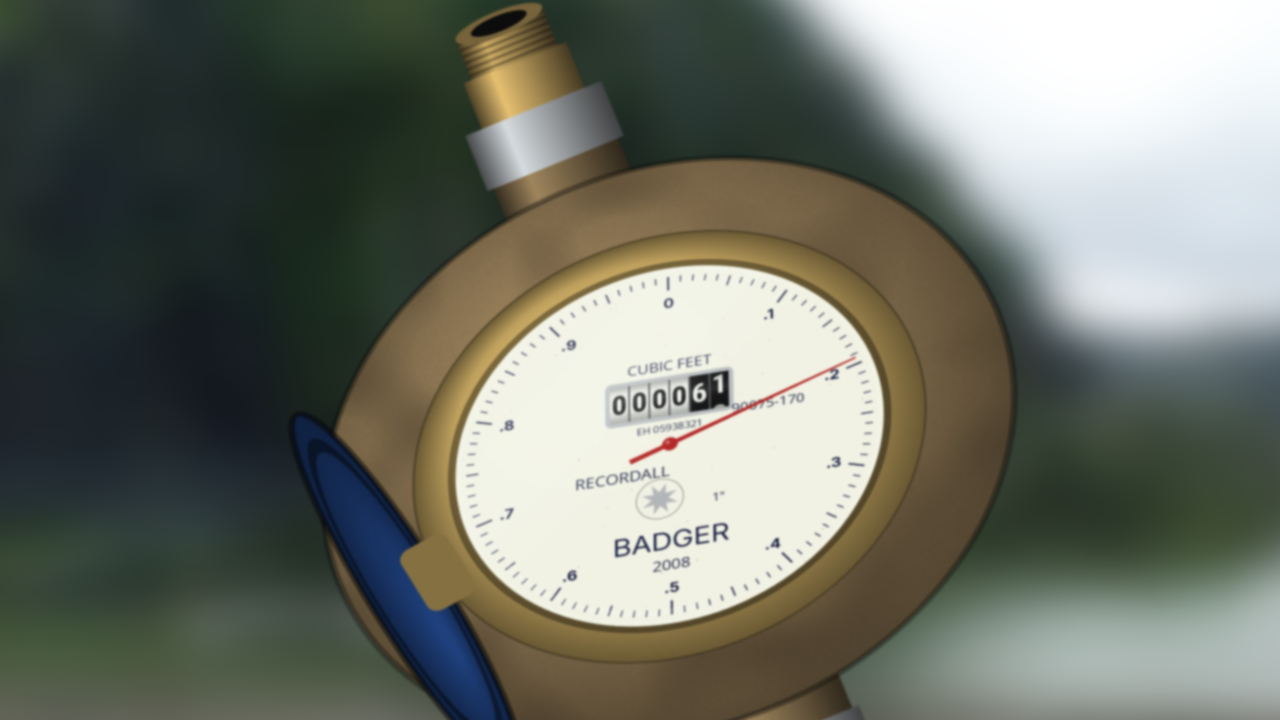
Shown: 61.19 ft³
